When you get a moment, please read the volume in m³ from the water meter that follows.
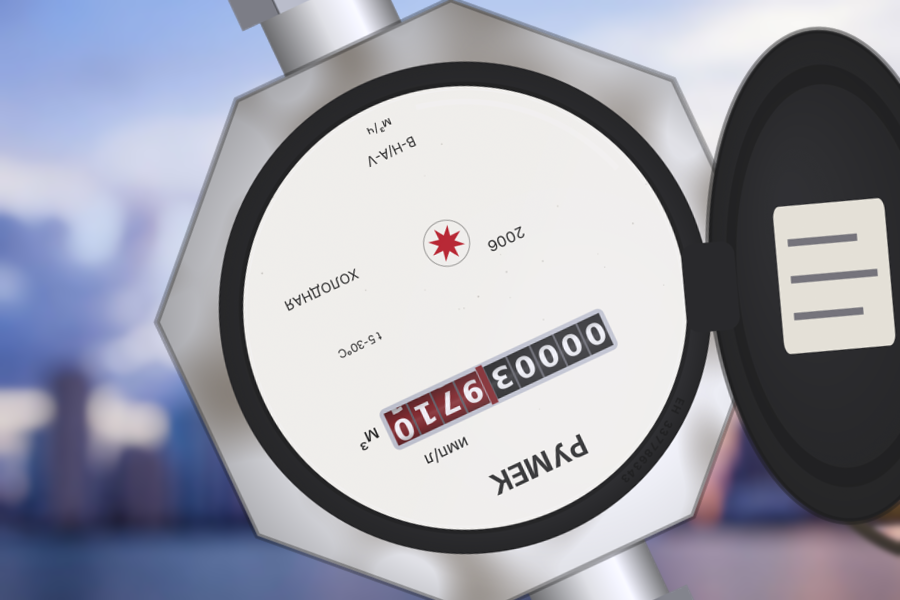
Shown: 3.9710 m³
